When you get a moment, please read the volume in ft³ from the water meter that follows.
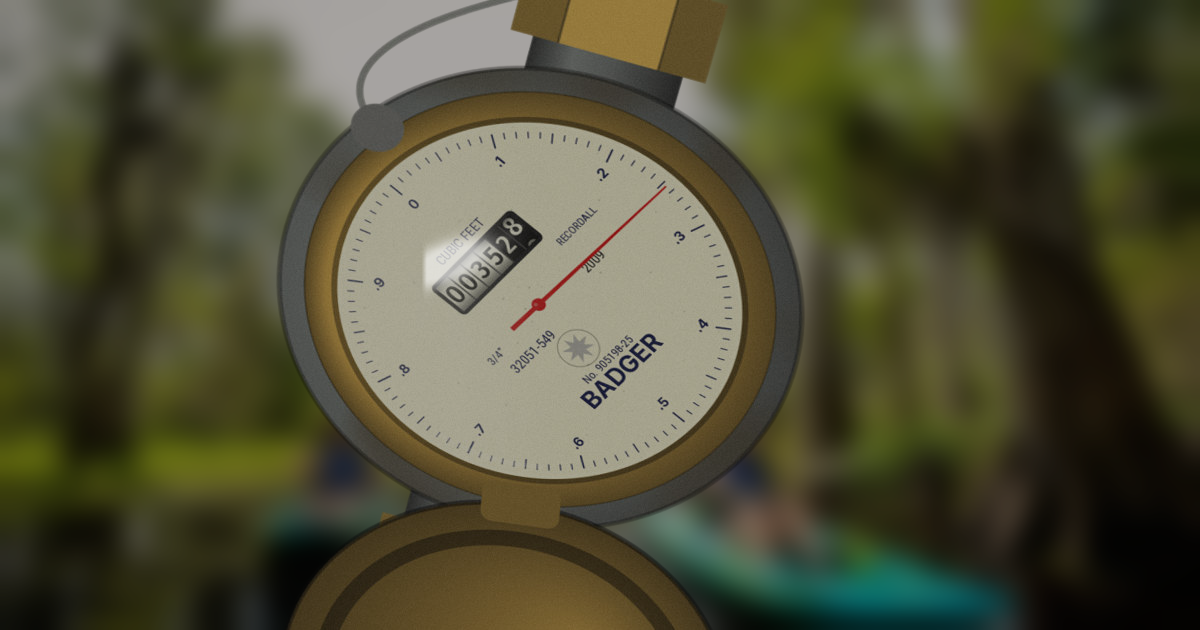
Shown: 3528.25 ft³
